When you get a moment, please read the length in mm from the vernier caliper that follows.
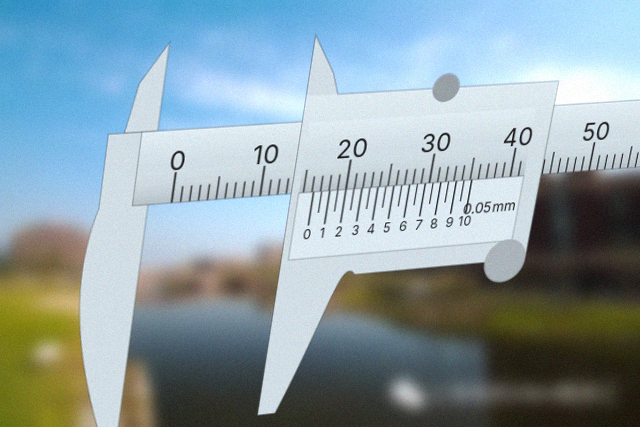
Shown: 16.2 mm
